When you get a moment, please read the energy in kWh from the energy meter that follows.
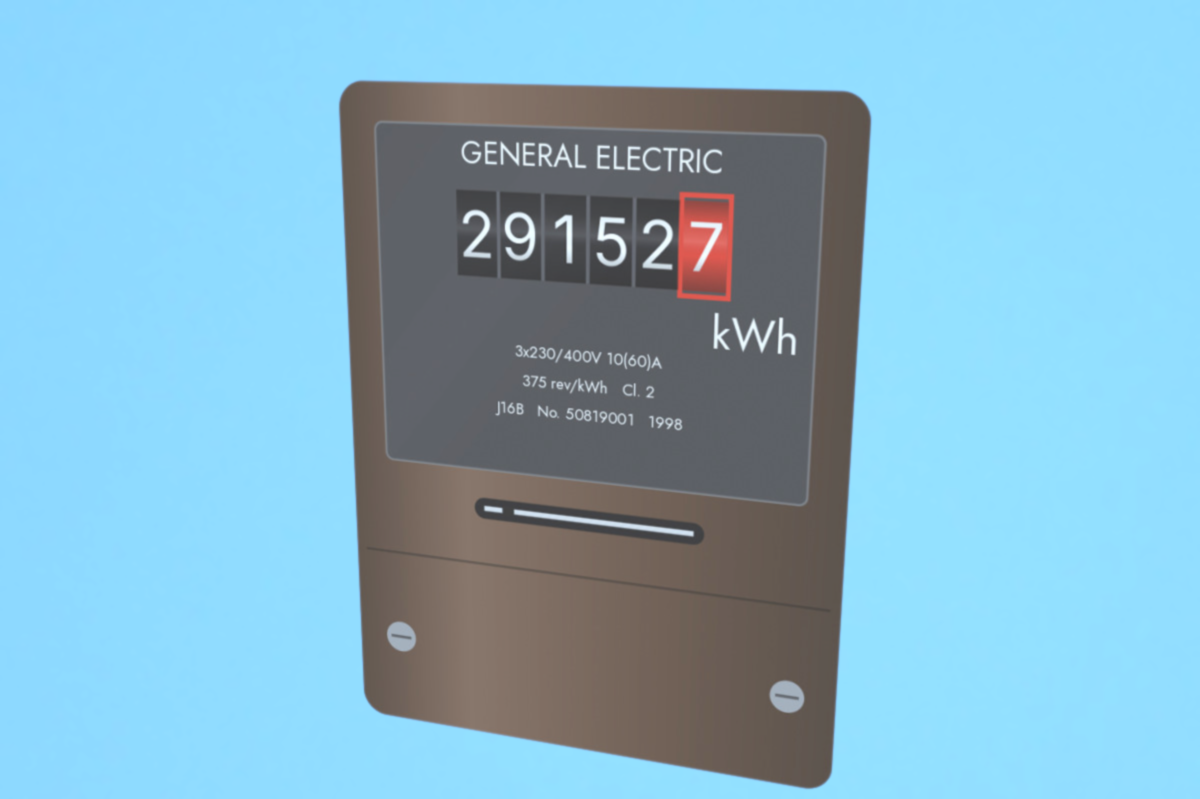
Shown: 29152.7 kWh
